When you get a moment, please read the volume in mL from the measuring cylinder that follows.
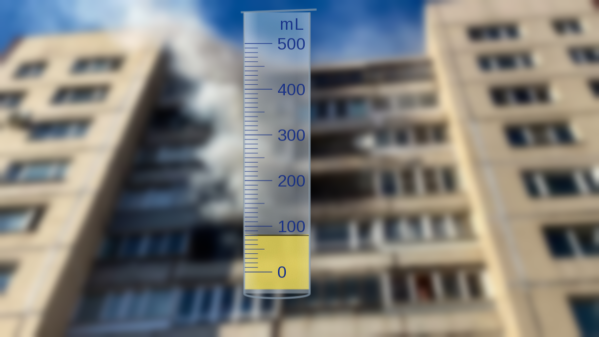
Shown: 80 mL
